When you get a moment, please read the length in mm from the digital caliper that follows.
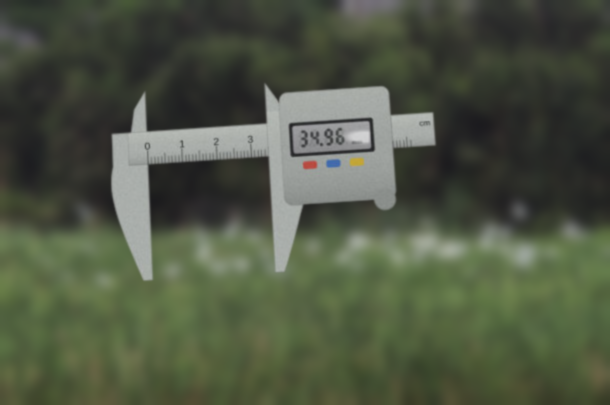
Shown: 34.96 mm
